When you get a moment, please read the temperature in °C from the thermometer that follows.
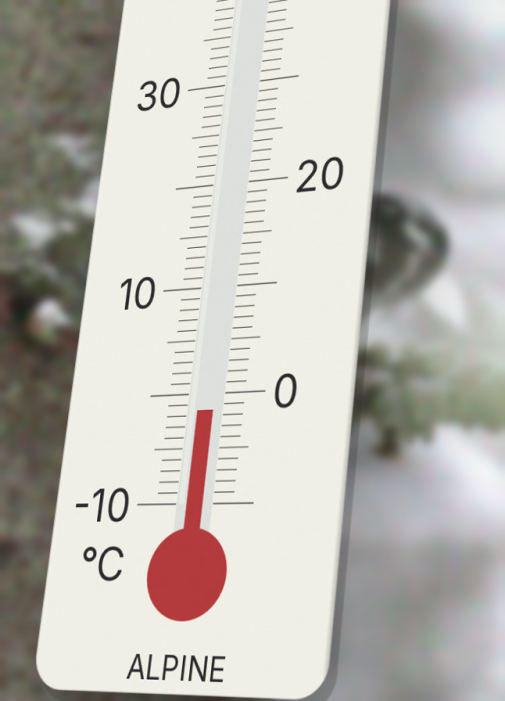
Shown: -1.5 °C
